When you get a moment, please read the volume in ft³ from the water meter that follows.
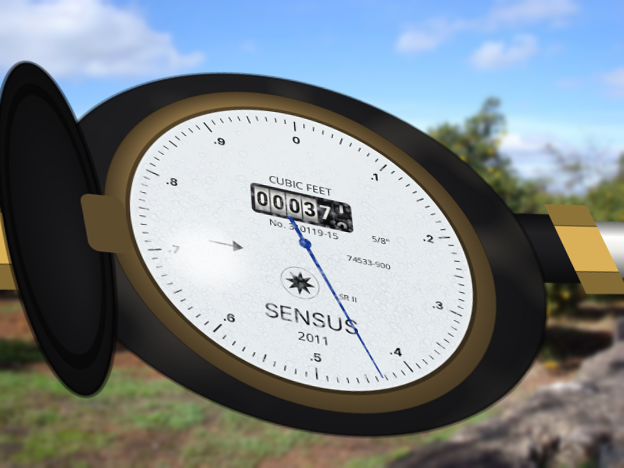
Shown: 371.43 ft³
